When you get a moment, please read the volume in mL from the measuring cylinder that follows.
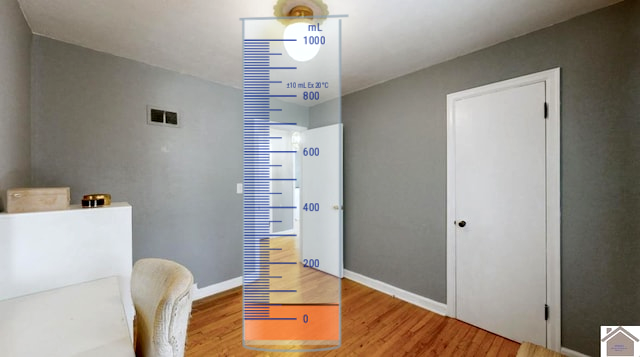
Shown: 50 mL
